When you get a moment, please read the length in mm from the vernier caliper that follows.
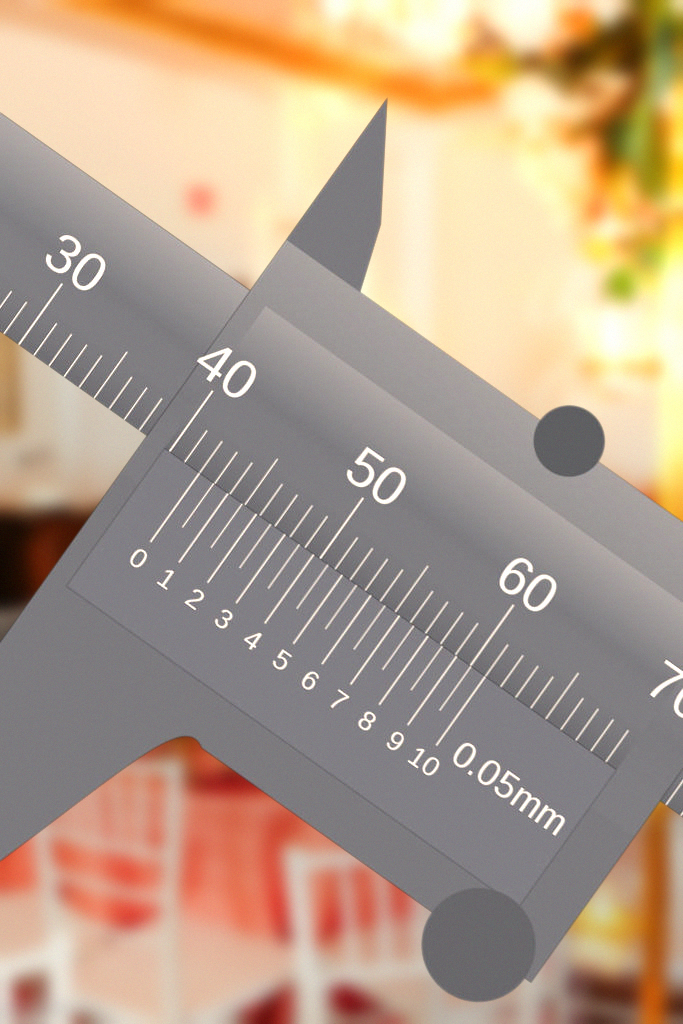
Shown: 42.0 mm
